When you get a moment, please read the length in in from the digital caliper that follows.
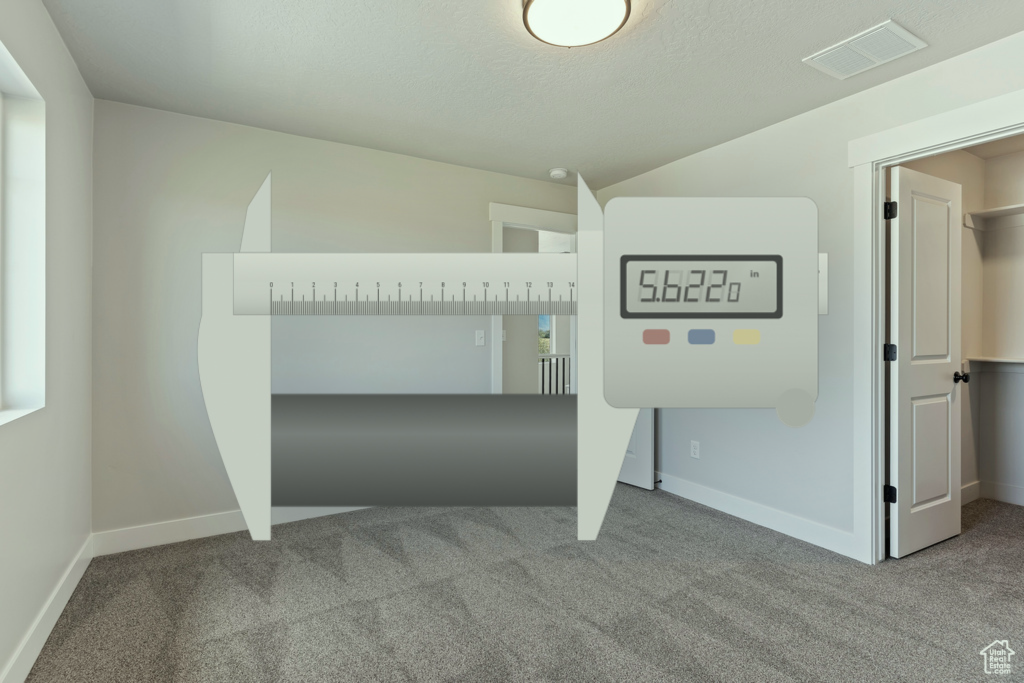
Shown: 5.6220 in
